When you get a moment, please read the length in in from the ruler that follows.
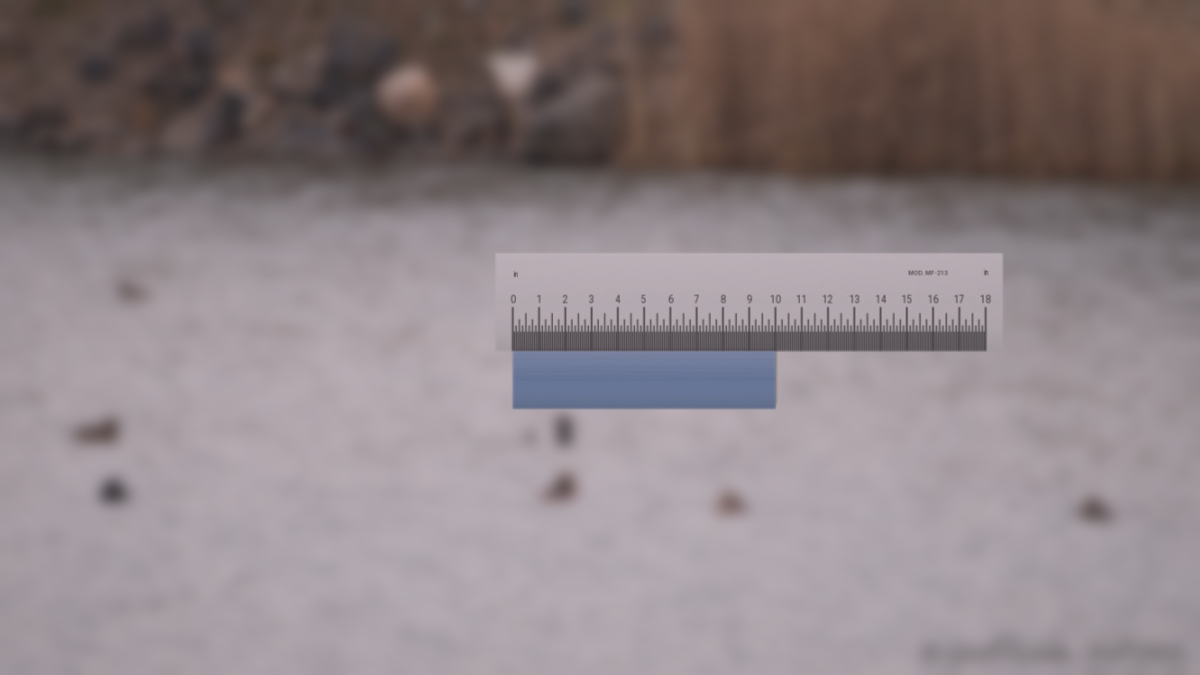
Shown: 10 in
